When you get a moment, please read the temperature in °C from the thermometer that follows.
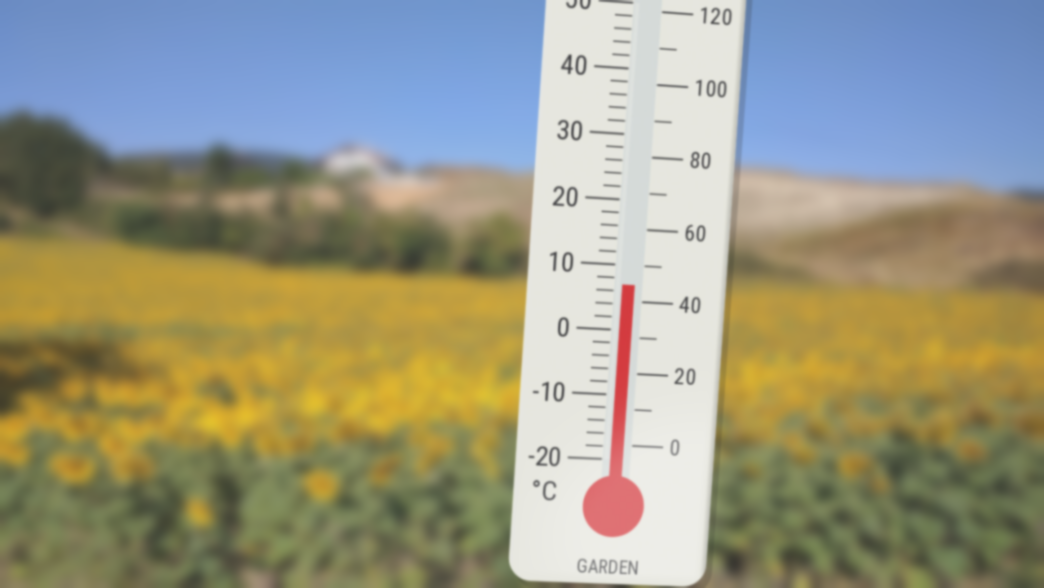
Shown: 7 °C
